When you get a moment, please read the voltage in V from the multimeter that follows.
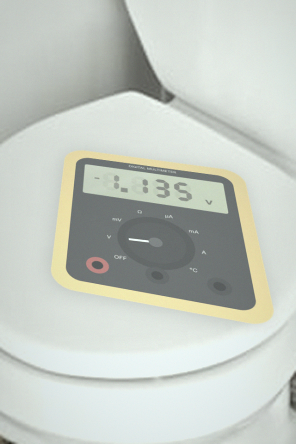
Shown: -1.135 V
